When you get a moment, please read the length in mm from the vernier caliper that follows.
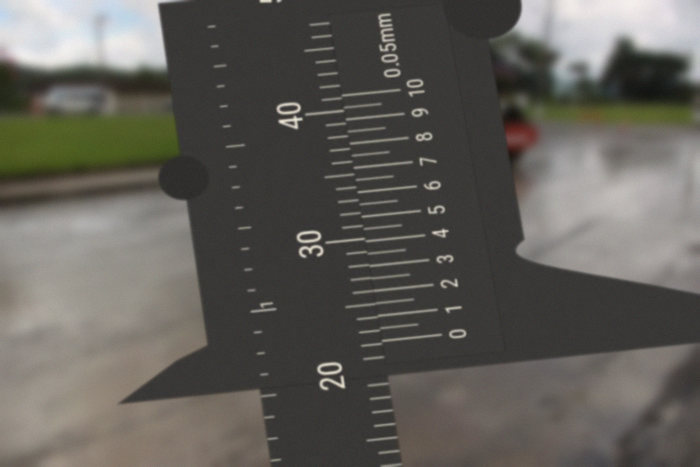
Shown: 22.2 mm
